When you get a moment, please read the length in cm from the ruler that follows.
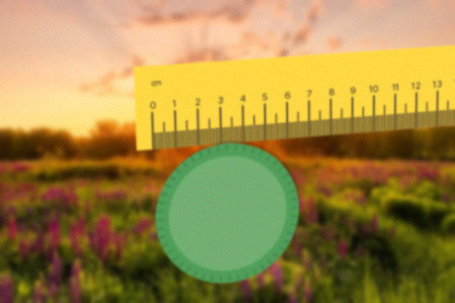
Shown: 6.5 cm
